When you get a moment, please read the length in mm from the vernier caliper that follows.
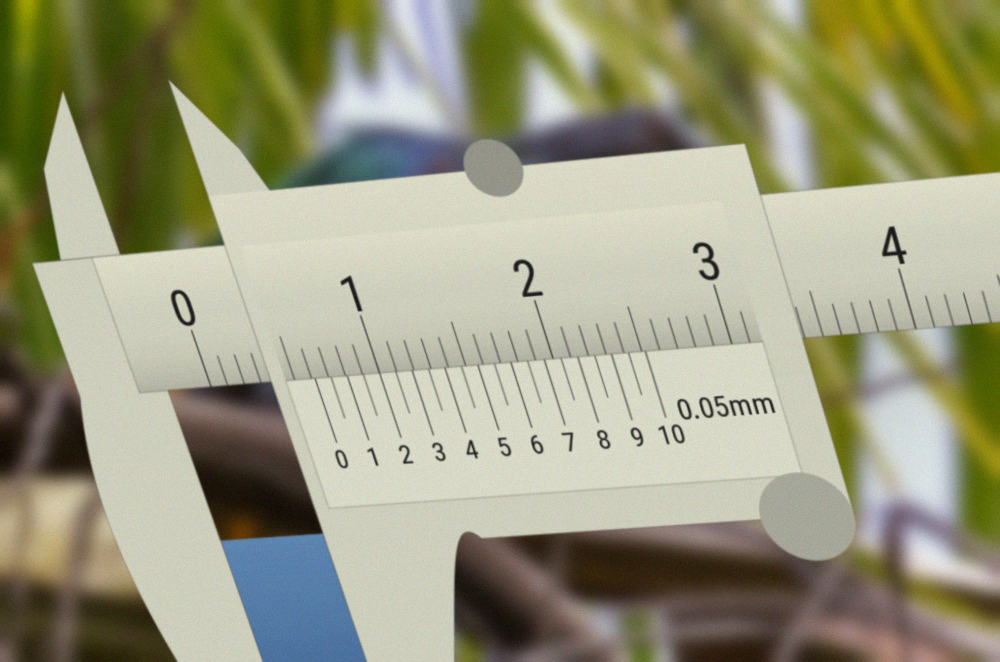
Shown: 6.2 mm
